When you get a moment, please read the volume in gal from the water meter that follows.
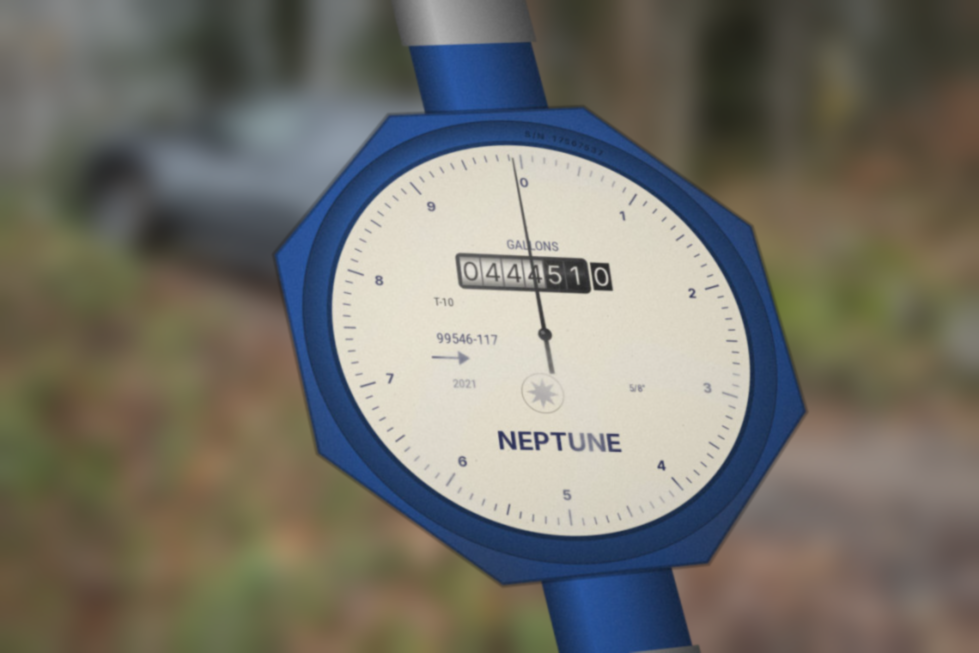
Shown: 444509.9 gal
